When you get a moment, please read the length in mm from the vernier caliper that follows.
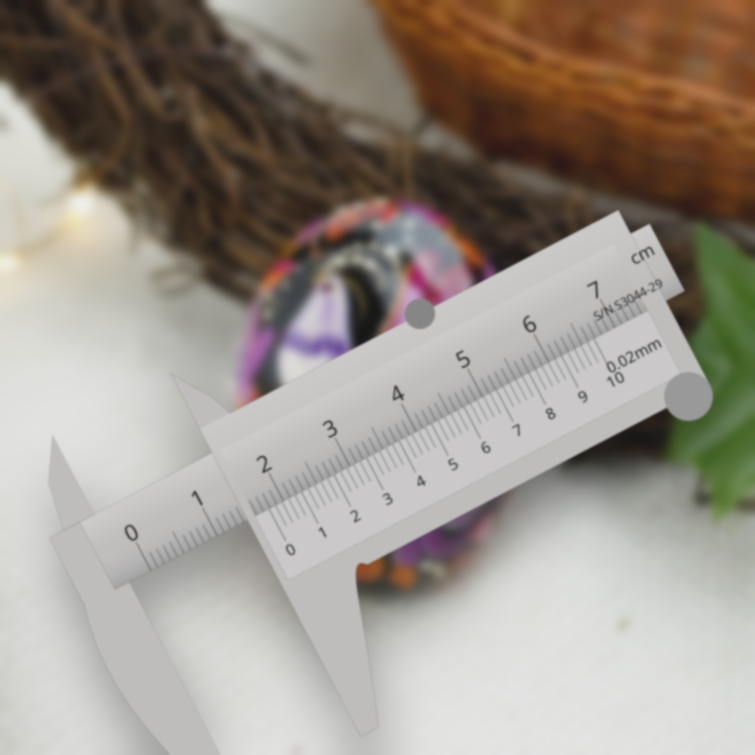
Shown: 17.8 mm
